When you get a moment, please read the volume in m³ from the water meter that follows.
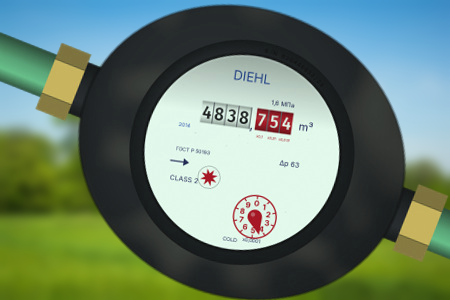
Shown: 4838.7544 m³
